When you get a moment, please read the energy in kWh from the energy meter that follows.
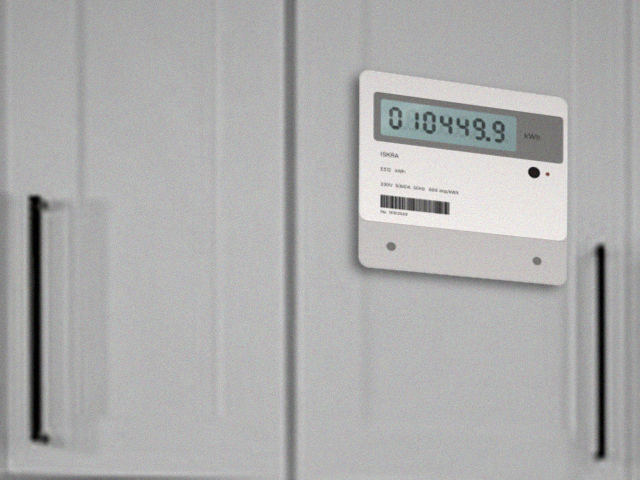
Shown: 10449.9 kWh
